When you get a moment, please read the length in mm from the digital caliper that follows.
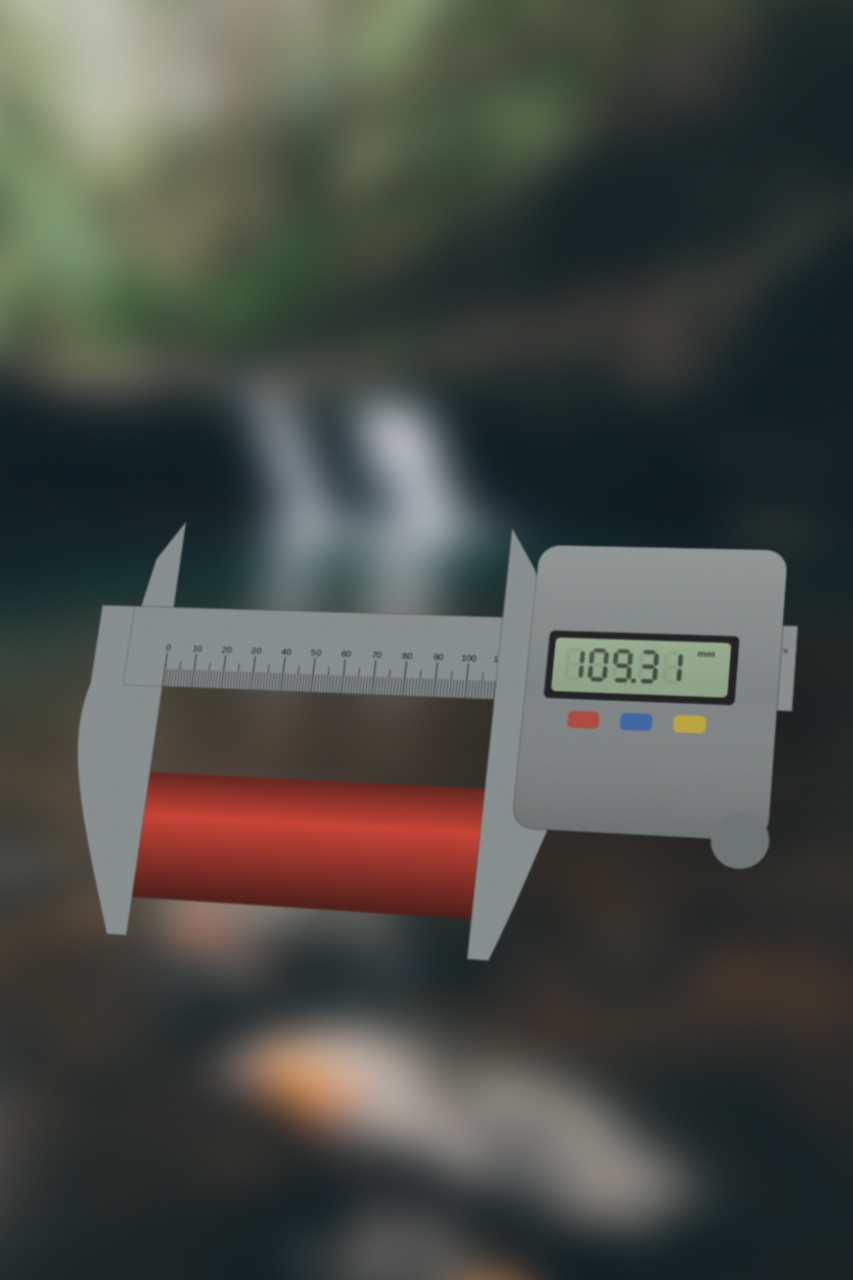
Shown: 109.31 mm
